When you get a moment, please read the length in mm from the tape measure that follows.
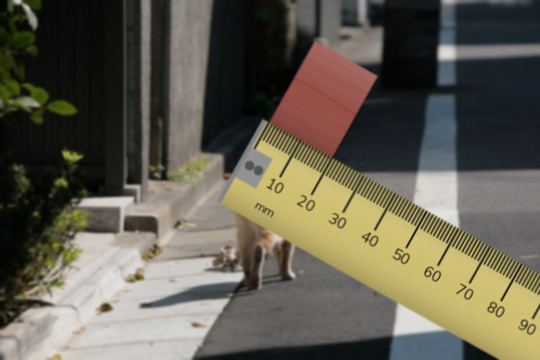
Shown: 20 mm
